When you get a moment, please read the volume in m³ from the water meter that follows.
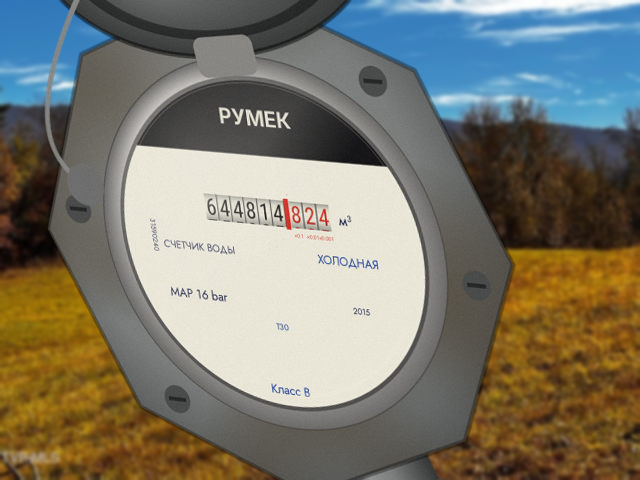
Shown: 644814.824 m³
